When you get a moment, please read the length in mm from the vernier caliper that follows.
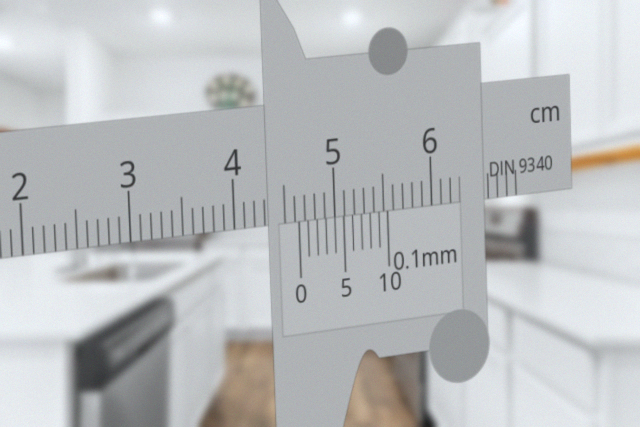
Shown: 46.4 mm
